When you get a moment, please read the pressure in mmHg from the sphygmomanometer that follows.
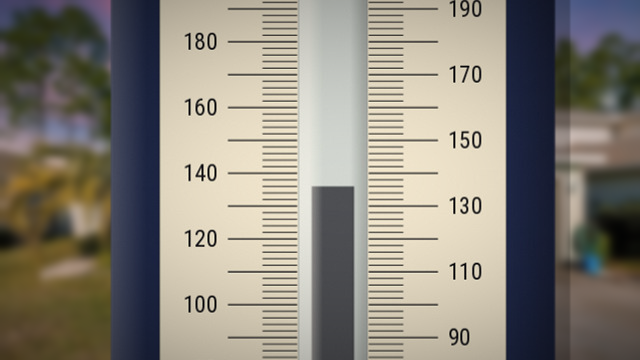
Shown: 136 mmHg
